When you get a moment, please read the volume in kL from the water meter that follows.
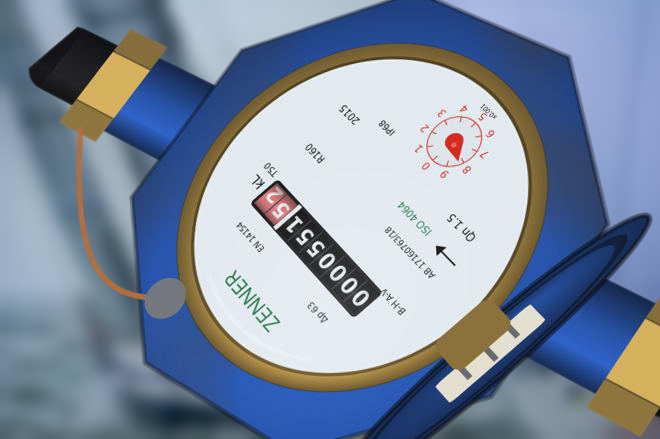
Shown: 551.518 kL
